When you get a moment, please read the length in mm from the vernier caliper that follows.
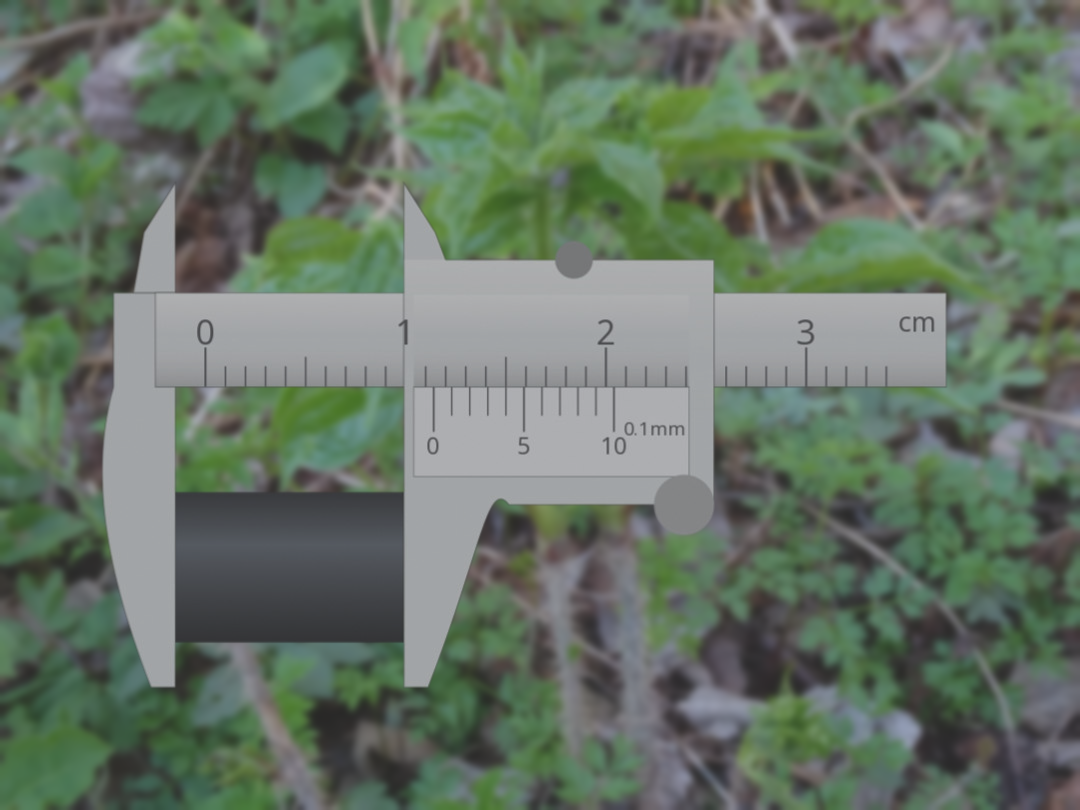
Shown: 11.4 mm
